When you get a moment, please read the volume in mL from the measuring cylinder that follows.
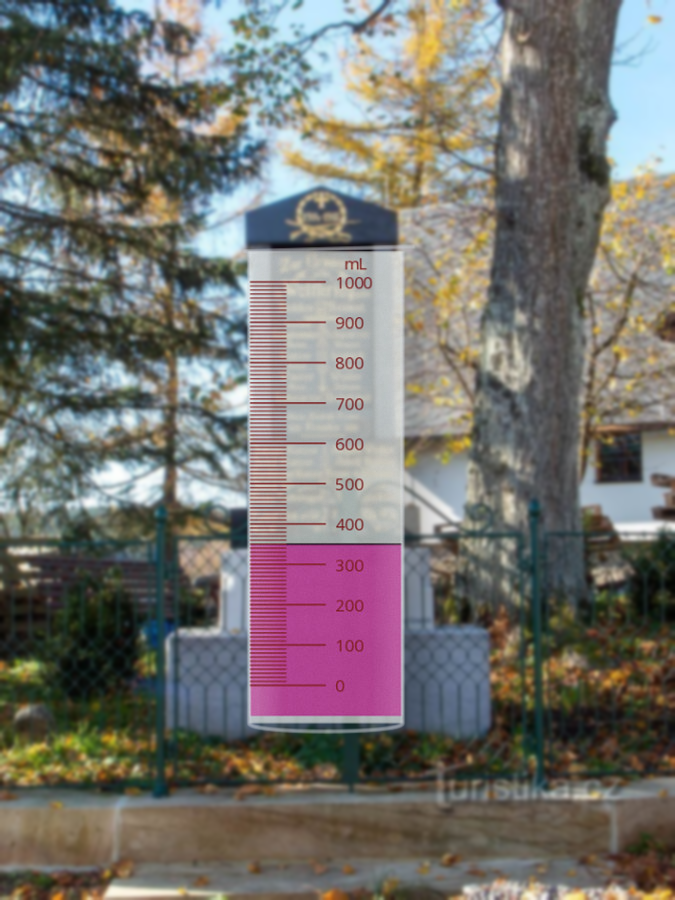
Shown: 350 mL
